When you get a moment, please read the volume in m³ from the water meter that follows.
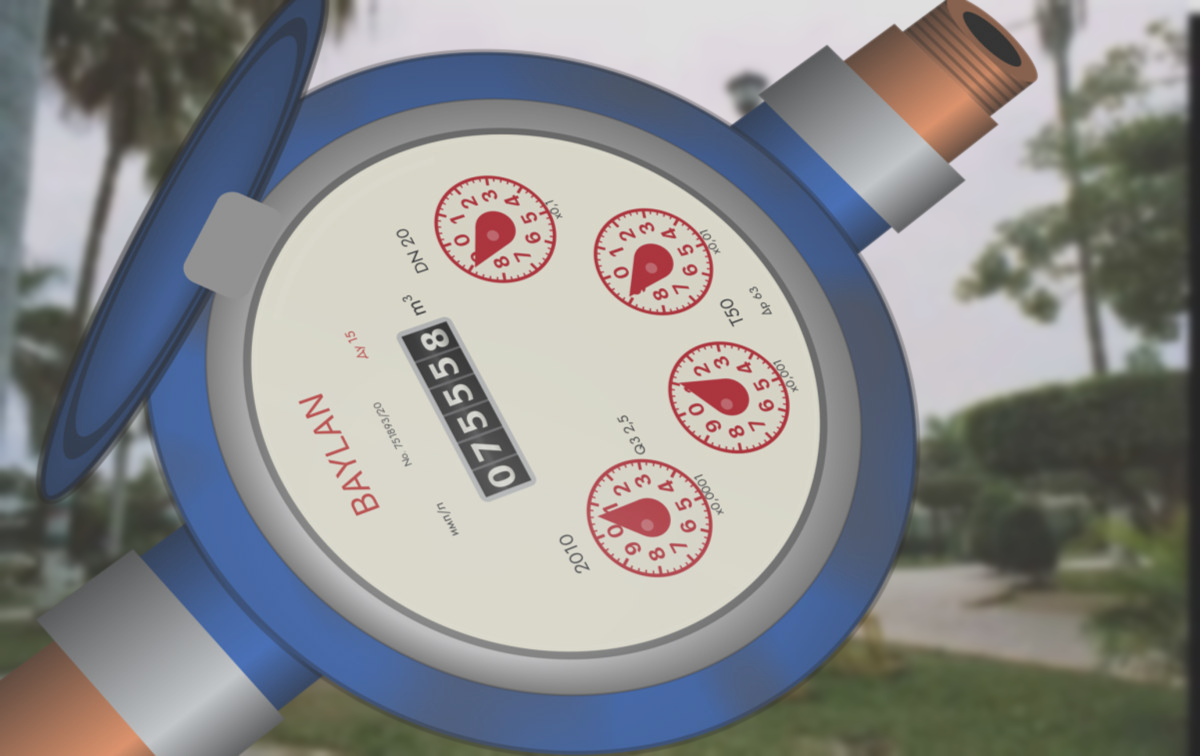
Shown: 75557.8910 m³
